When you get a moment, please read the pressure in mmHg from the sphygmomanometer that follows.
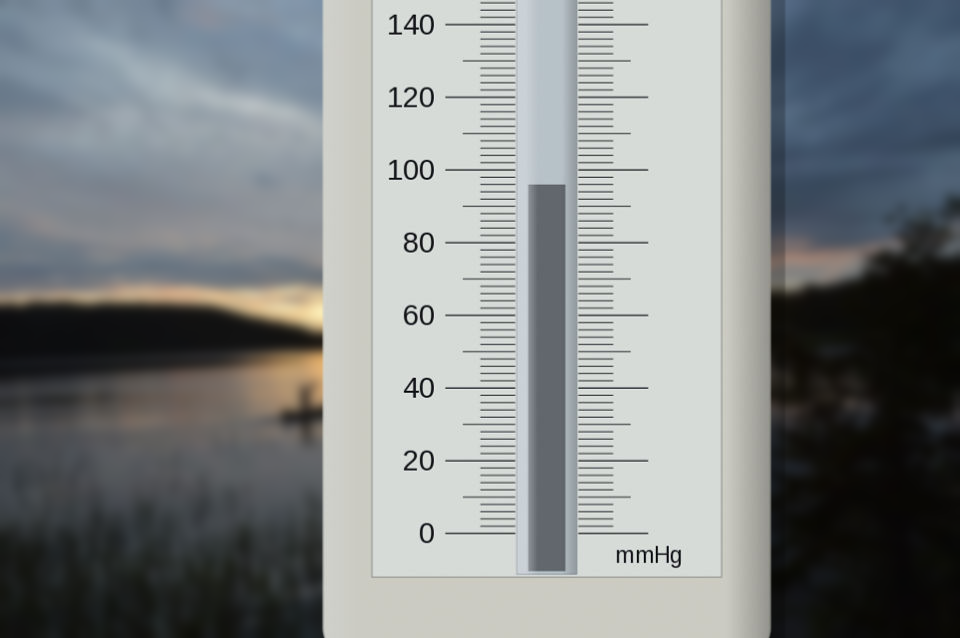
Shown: 96 mmHg
